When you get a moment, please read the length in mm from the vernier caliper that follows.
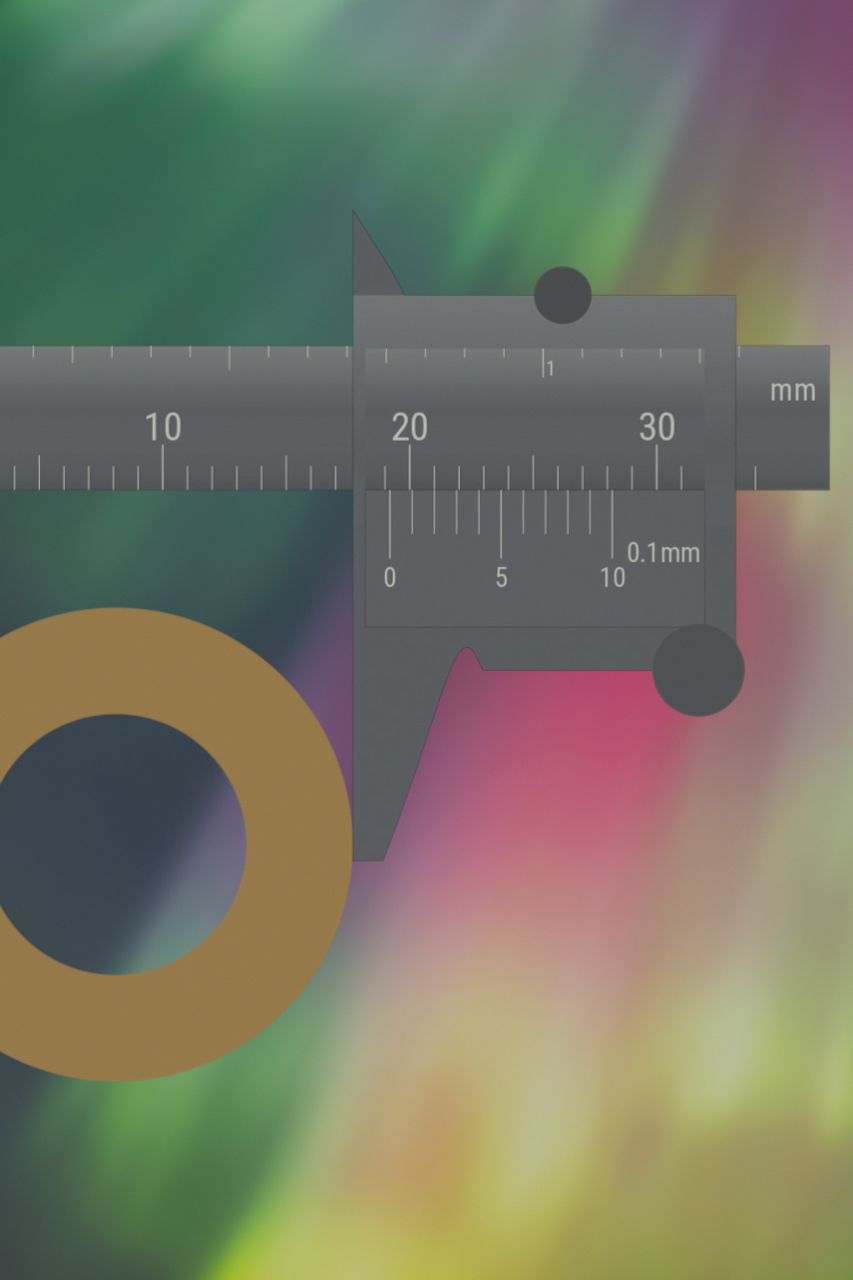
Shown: 19.2 mm
